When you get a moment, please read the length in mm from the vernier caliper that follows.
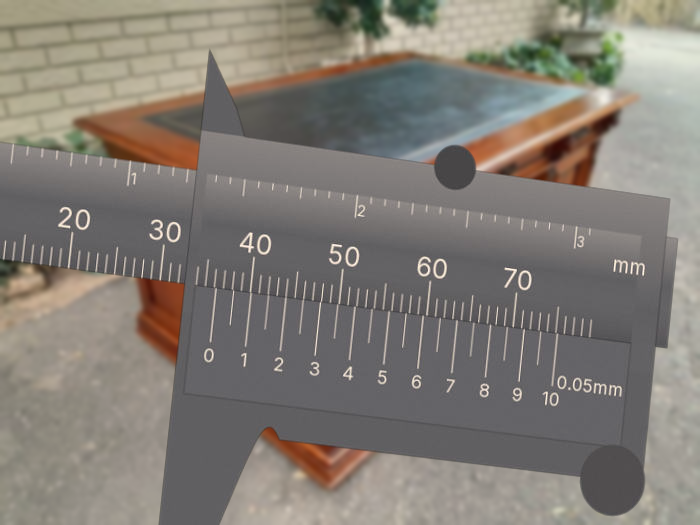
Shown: 36.2 mm
